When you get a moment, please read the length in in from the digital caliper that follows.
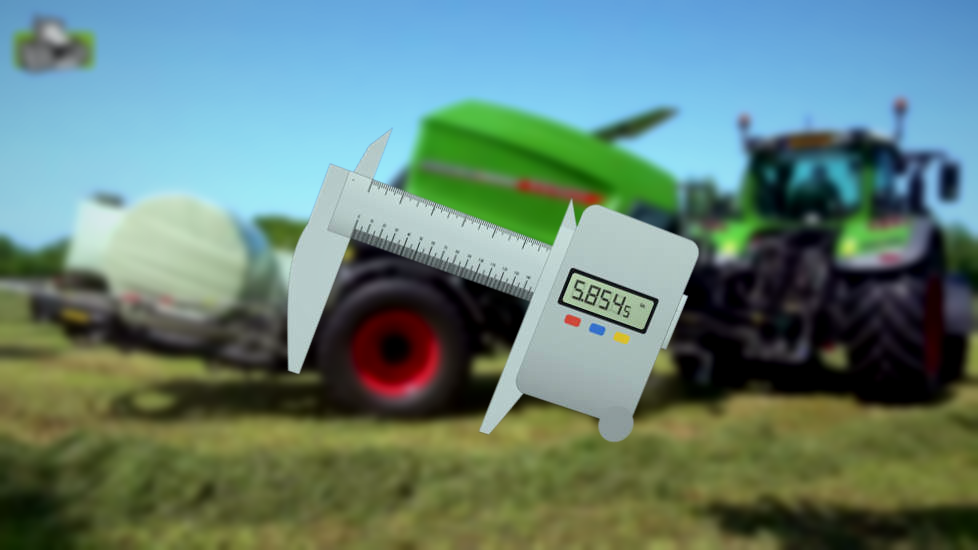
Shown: 5.8545 in
